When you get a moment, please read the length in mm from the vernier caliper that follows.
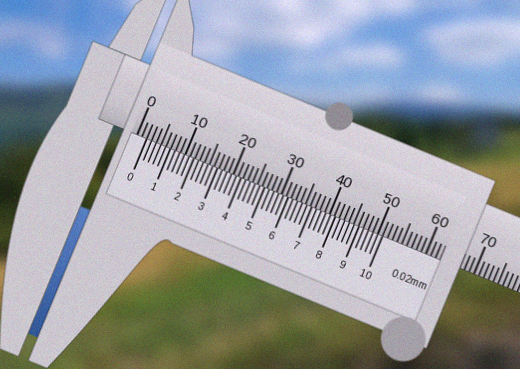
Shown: 2.0 mm
